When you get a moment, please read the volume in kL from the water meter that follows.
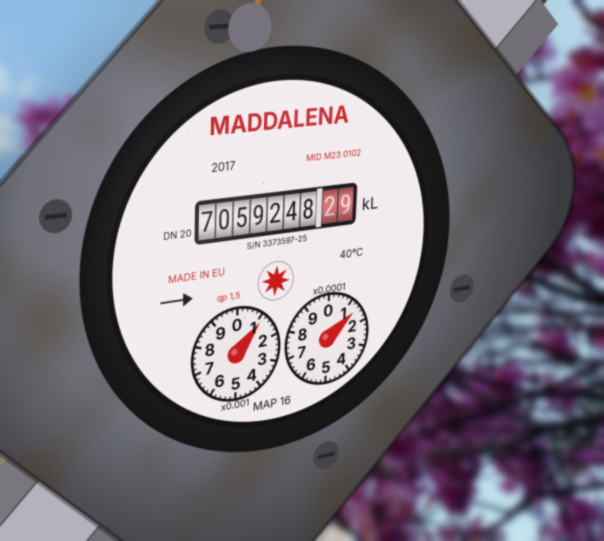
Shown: 7059248.2911 kL
